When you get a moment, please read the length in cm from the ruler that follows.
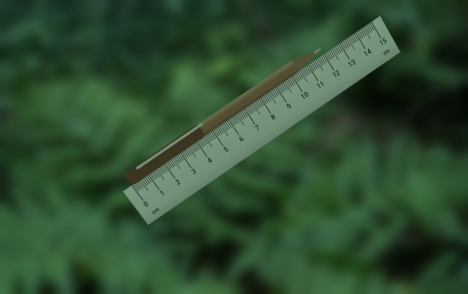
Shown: 12 cm
